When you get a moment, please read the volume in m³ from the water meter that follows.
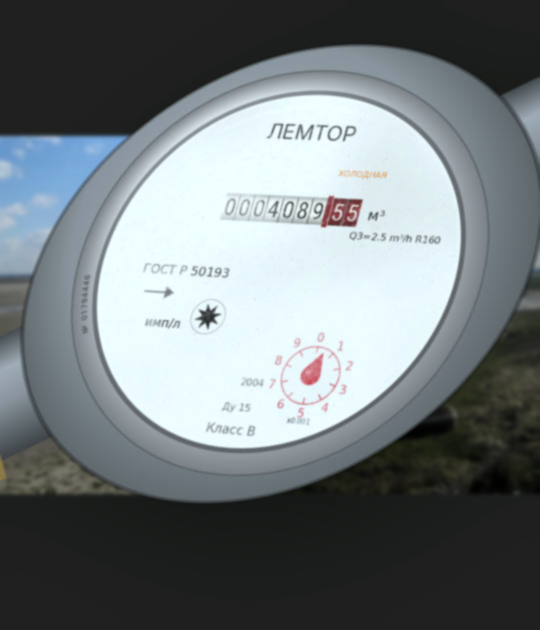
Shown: 4089.550 m³
